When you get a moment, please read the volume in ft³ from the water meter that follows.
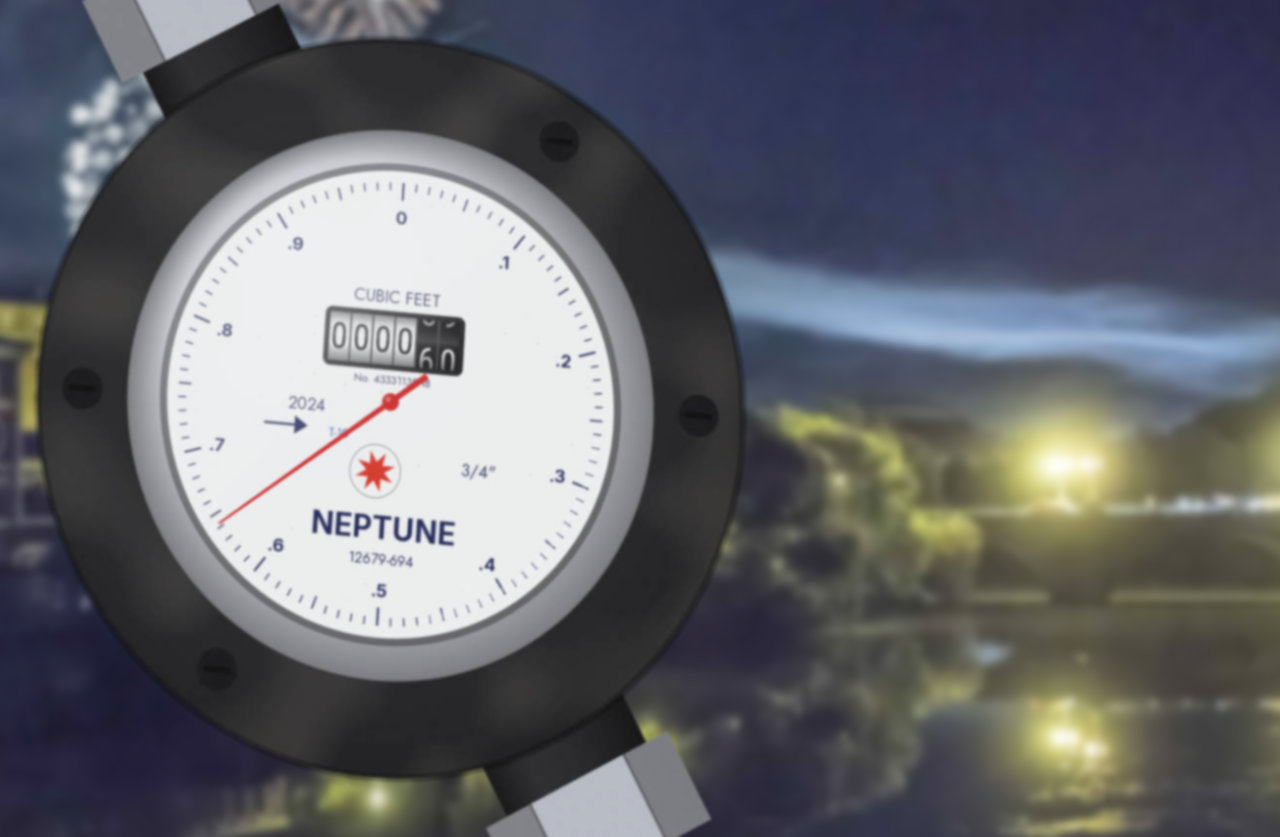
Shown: 59.64 ft³
